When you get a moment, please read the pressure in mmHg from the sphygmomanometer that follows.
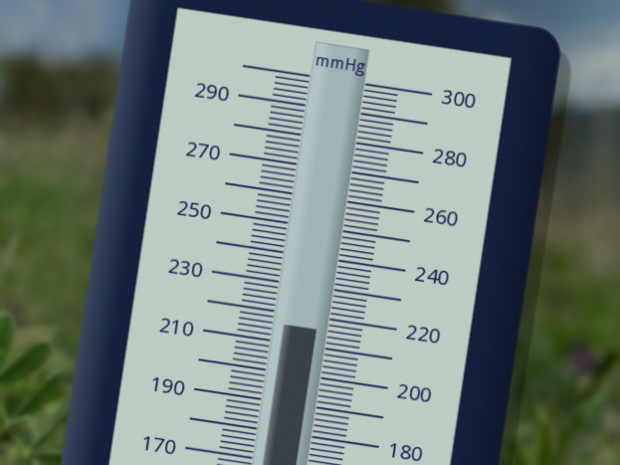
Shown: 216 mmHg
